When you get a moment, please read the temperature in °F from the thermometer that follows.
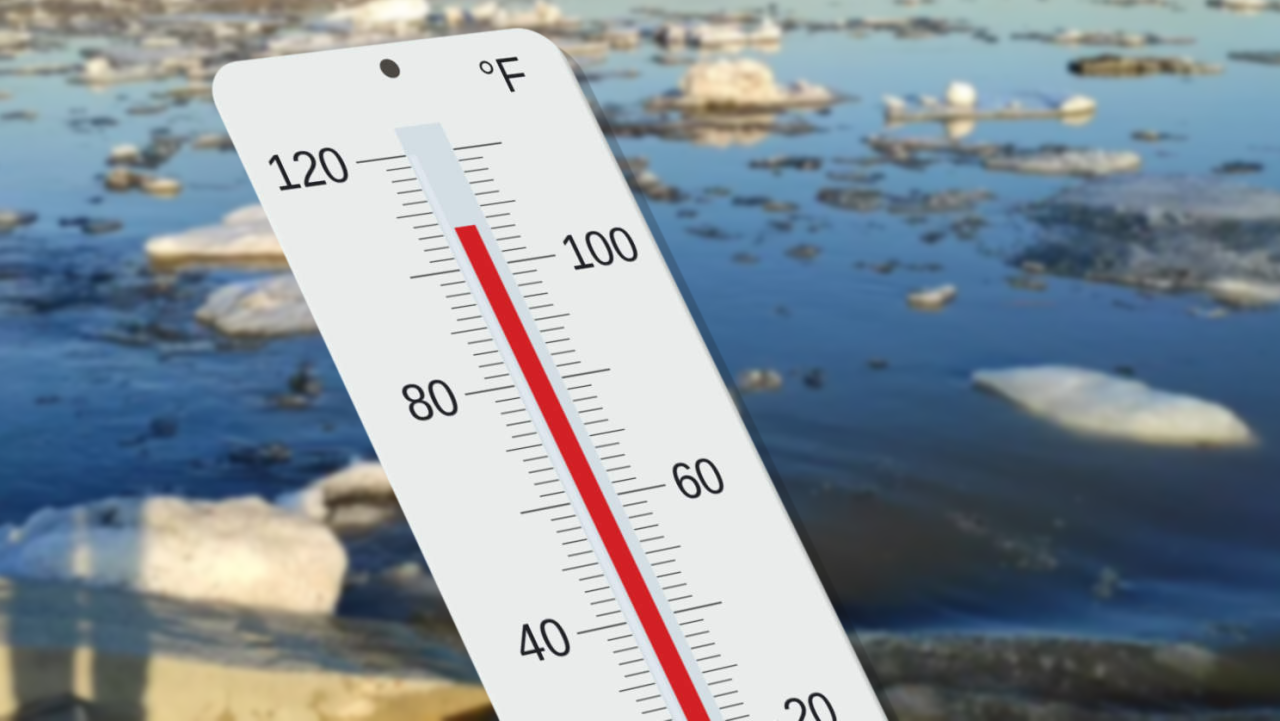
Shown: 107 °F
